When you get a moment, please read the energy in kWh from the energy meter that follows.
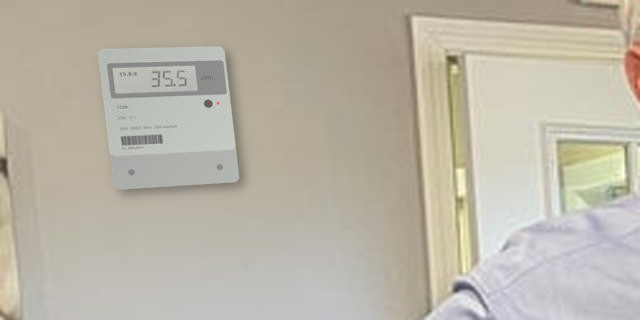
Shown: 35.5 kWh
